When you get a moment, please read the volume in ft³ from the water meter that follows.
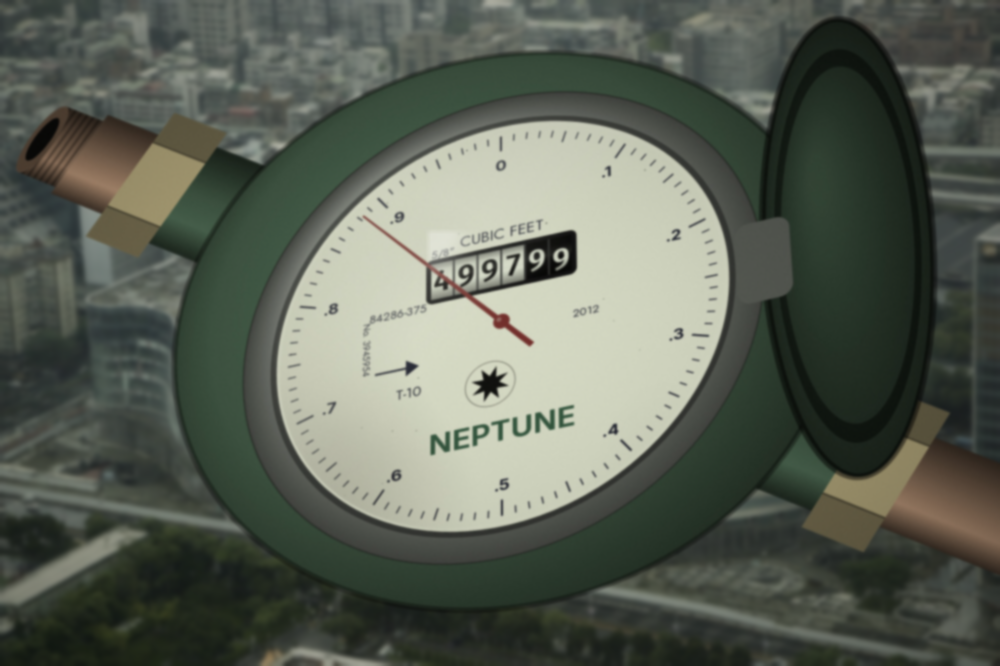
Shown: 499798.88 ft³
